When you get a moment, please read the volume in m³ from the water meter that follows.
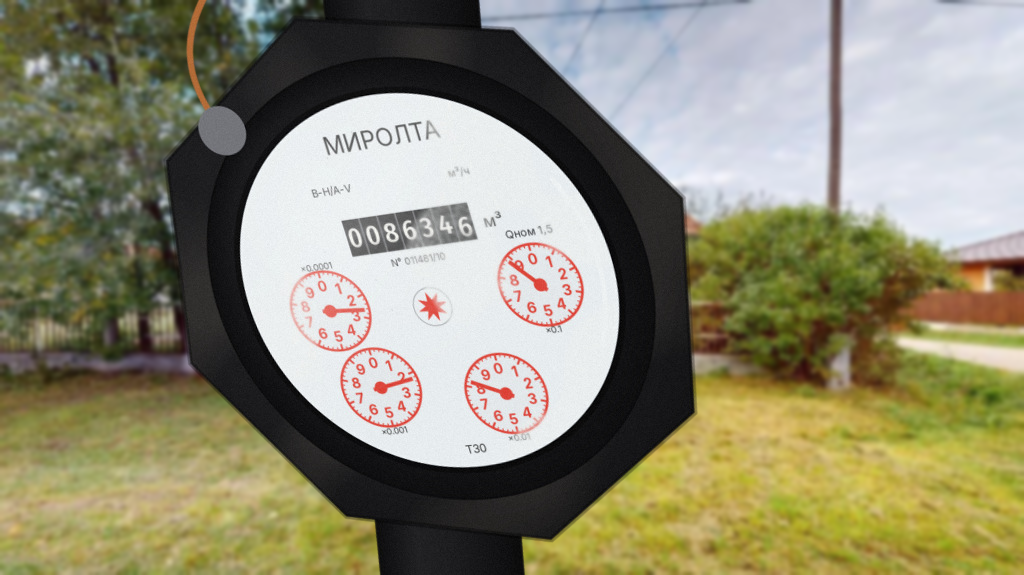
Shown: 86345.8822 m³
